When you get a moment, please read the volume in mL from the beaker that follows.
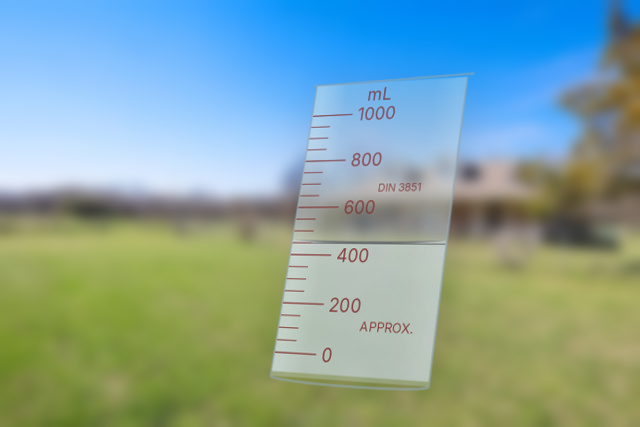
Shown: 450 mL
